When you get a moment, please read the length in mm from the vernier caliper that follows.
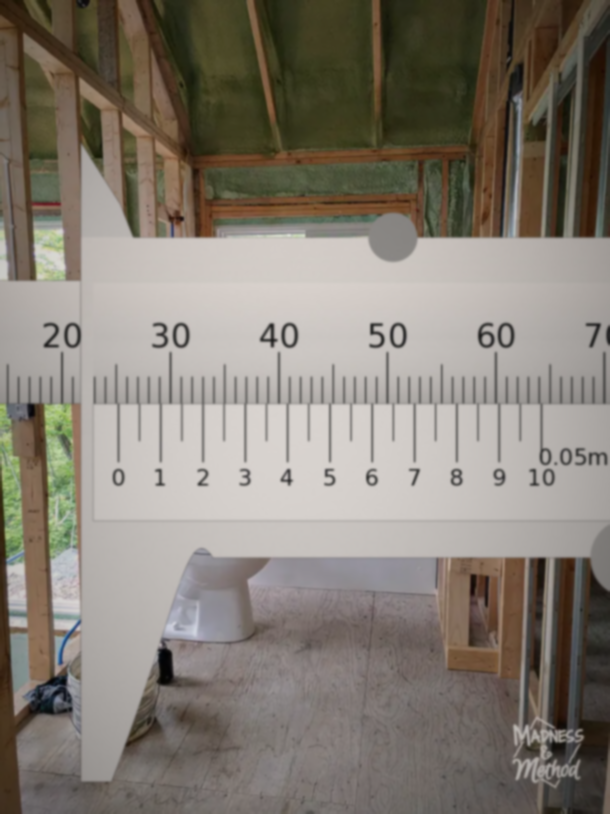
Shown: 25.2 mm
